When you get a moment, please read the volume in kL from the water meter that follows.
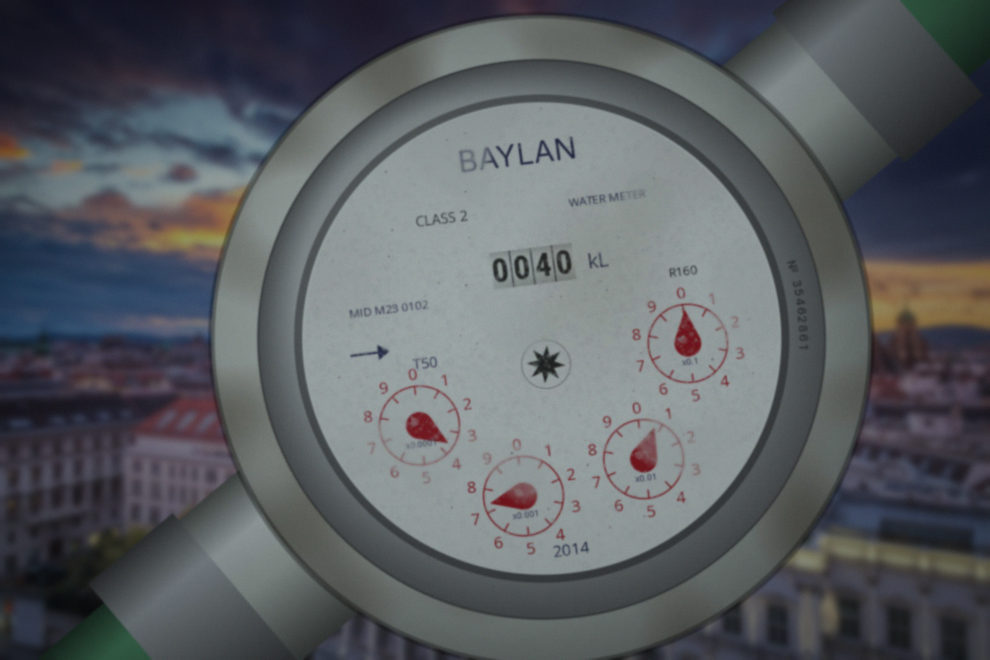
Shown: 40.0073 kL
